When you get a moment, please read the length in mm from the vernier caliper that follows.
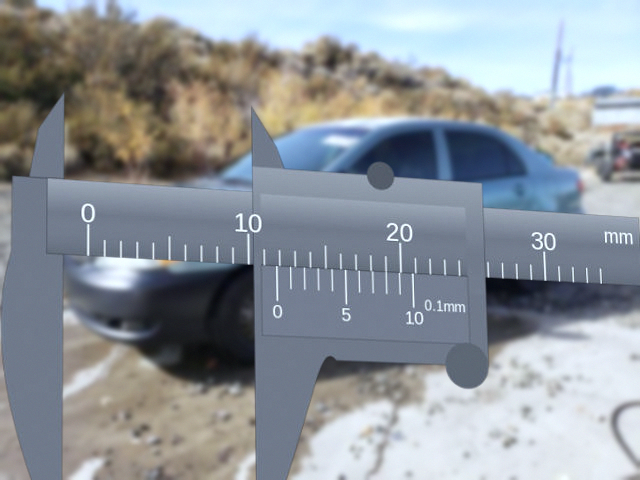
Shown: 11.8 mm
